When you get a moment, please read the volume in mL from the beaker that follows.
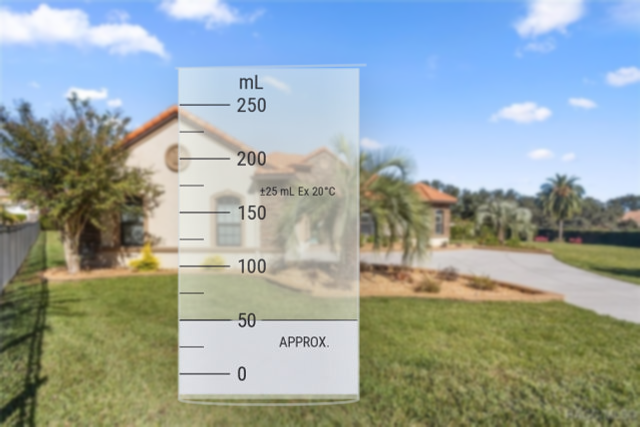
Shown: 50 mL
